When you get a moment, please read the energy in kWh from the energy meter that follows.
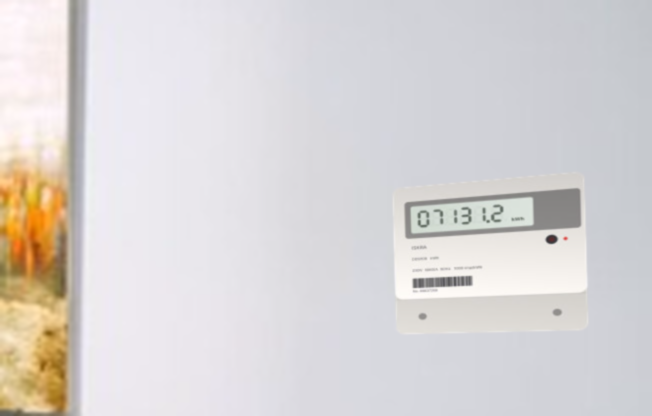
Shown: 7131.2 kWh
